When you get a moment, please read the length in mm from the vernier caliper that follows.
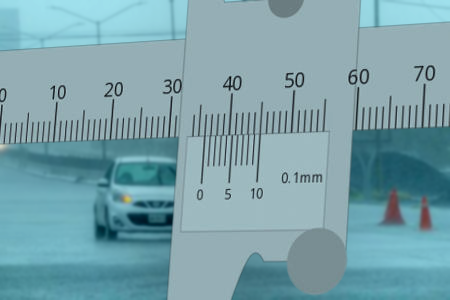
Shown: 36.0 mm
